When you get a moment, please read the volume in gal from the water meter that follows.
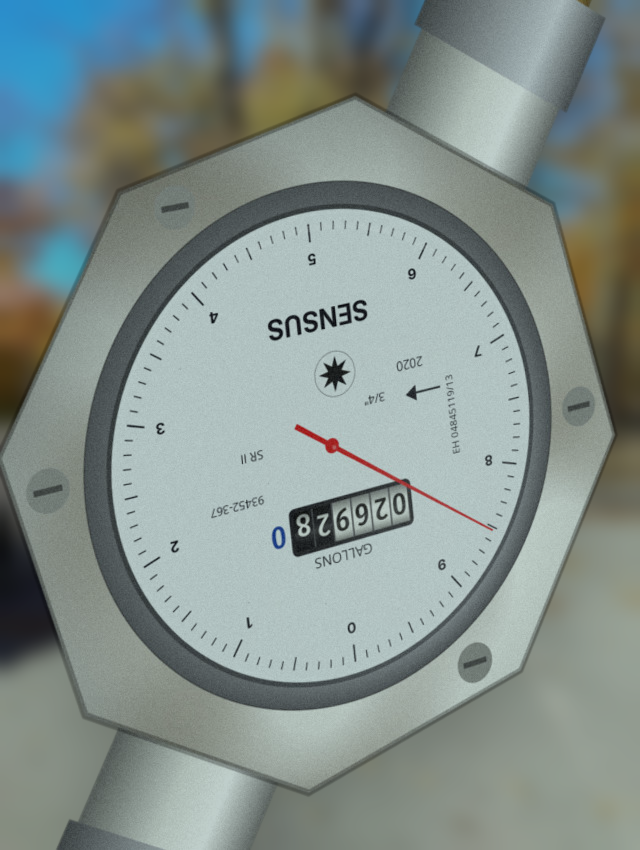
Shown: 269278.5 gal
